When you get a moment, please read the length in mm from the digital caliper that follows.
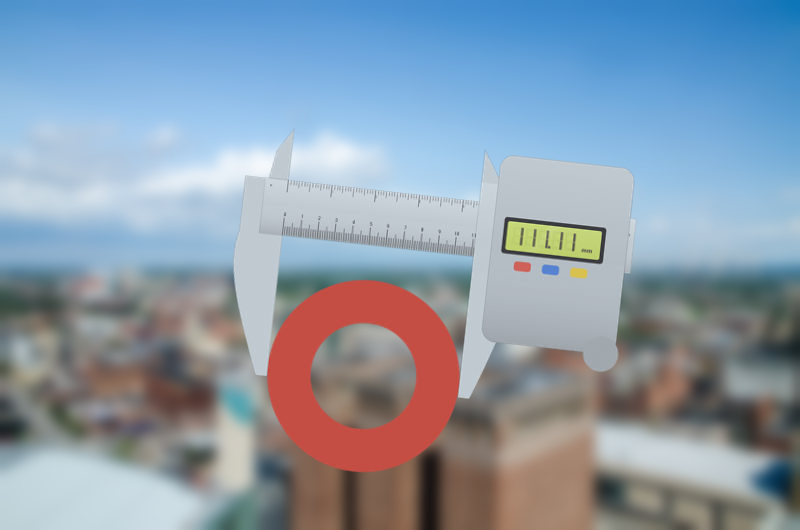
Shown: 111.11 mm
